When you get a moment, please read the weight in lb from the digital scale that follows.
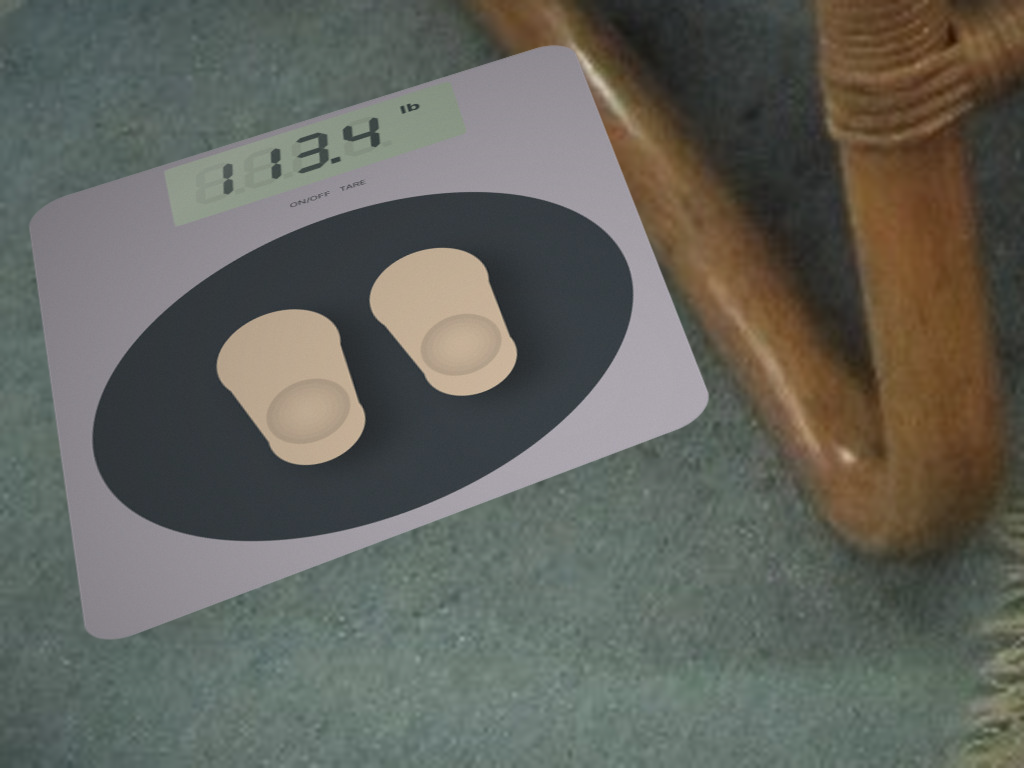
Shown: 113.4 lb
